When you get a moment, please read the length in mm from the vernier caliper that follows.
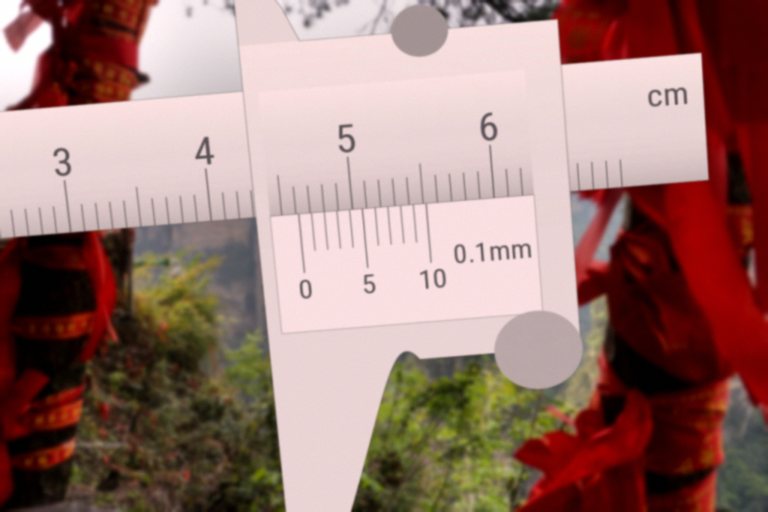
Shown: 46.2 mm
